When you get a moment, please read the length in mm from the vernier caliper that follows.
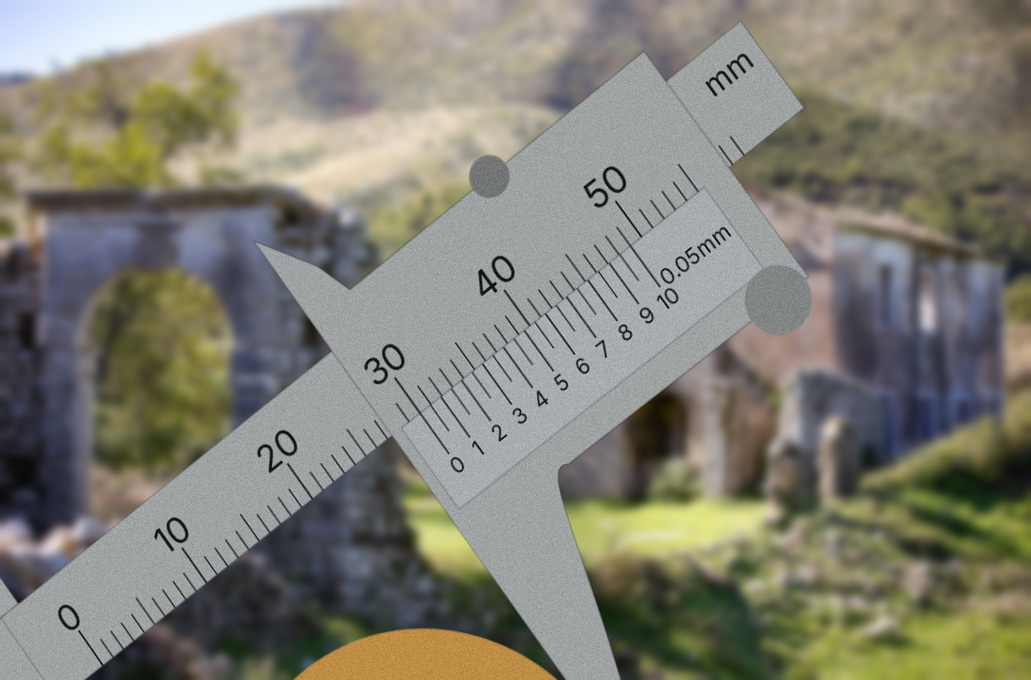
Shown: 30.0 mm
